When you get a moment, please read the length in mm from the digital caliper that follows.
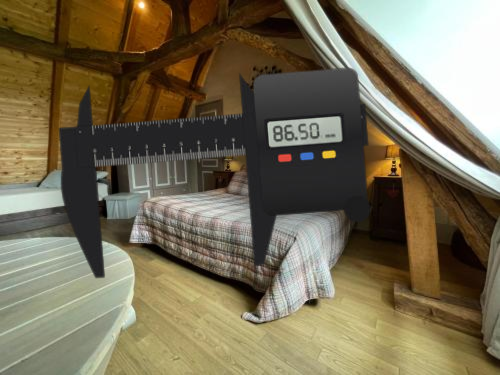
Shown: 86.50 mm
